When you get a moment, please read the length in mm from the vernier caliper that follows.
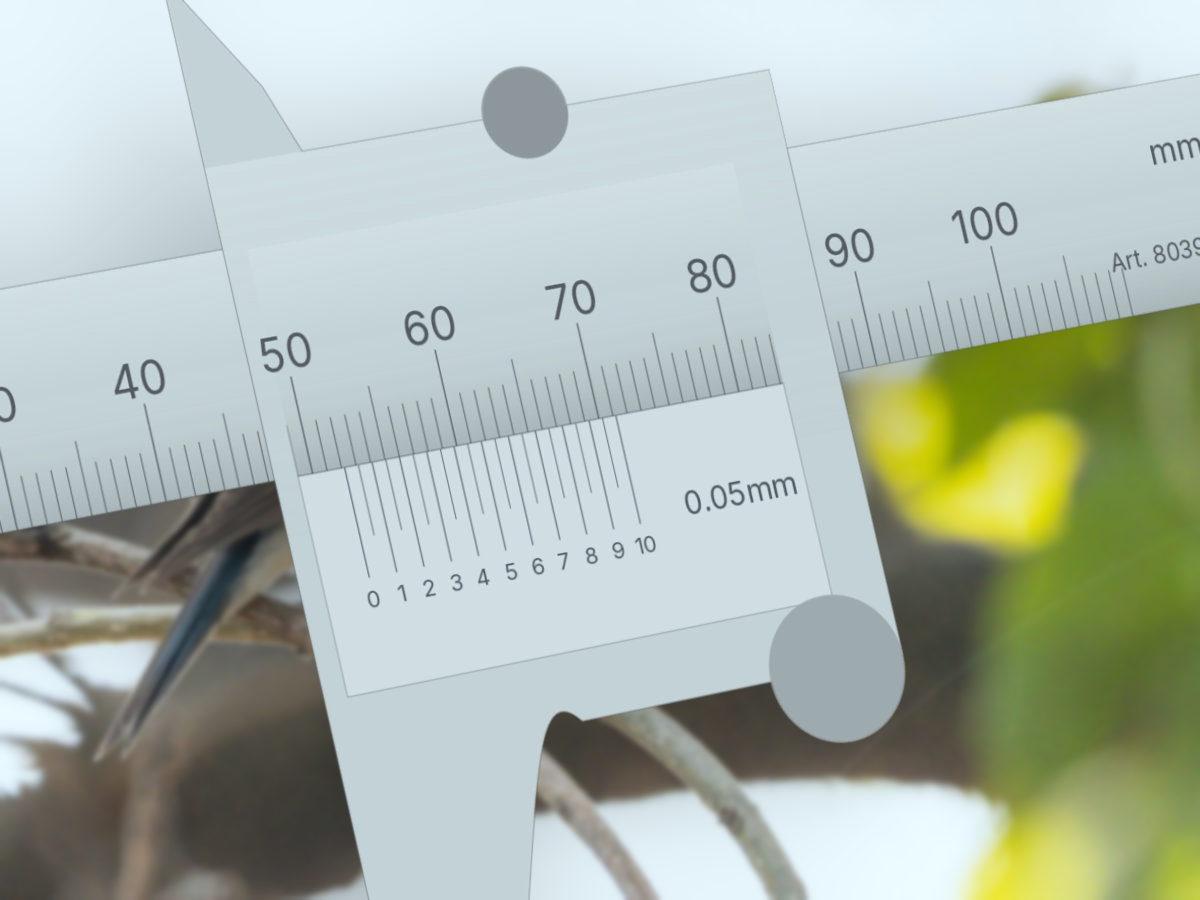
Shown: 52.2 mm
